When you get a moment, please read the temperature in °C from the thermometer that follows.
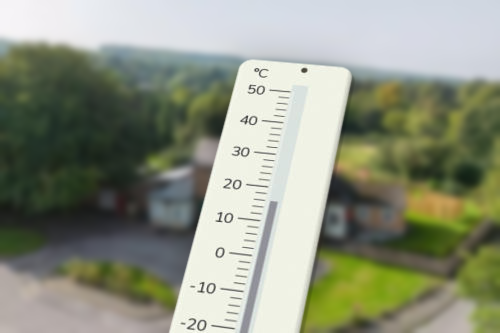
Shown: 16 °C
